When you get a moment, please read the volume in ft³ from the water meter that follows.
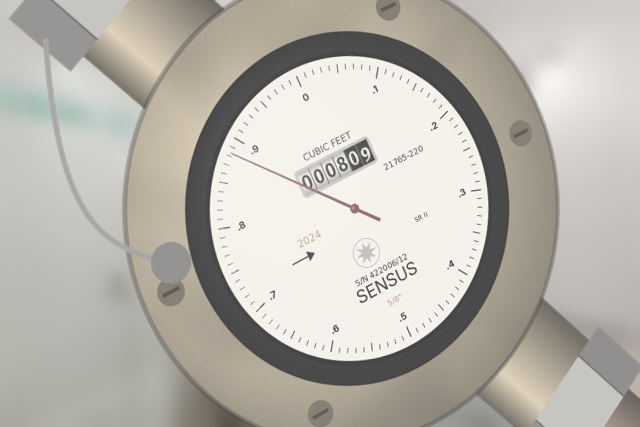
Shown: 808.88 ft³
